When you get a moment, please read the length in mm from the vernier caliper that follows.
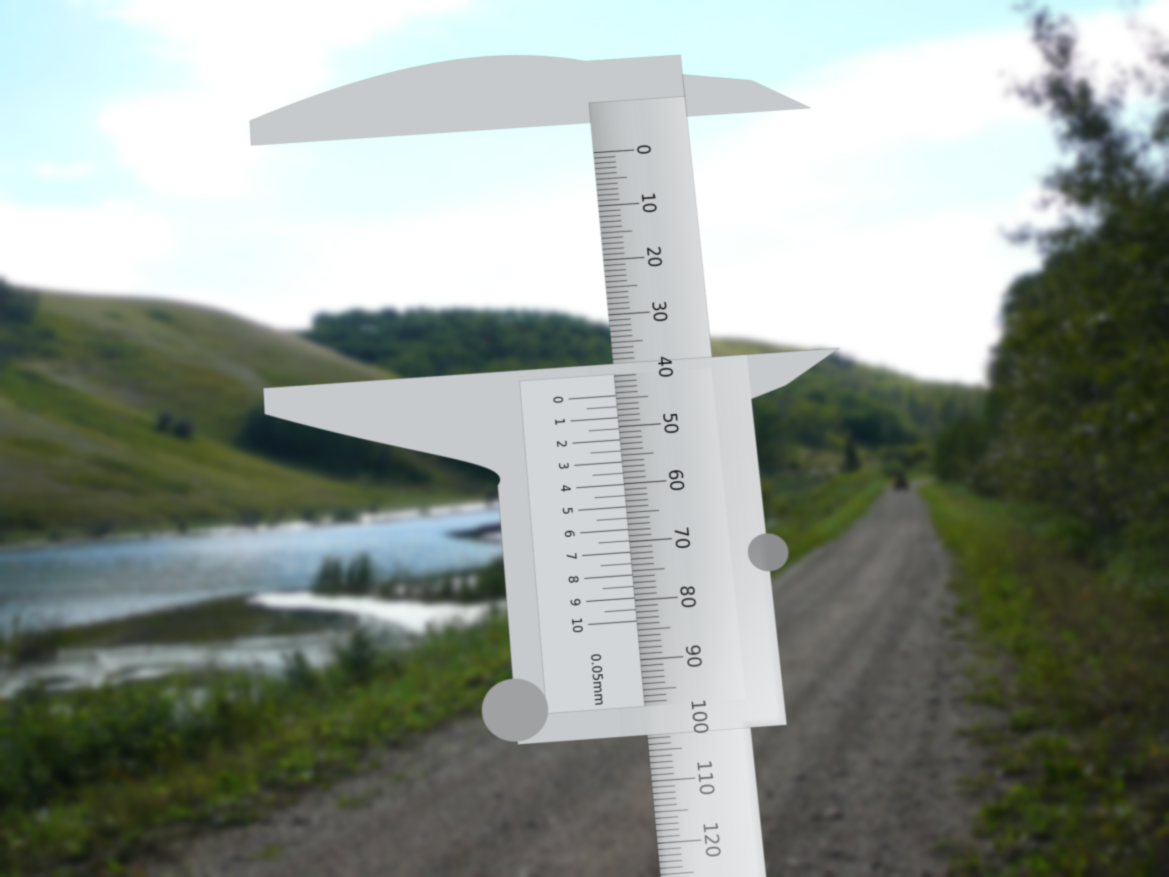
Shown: 44.5 mm
